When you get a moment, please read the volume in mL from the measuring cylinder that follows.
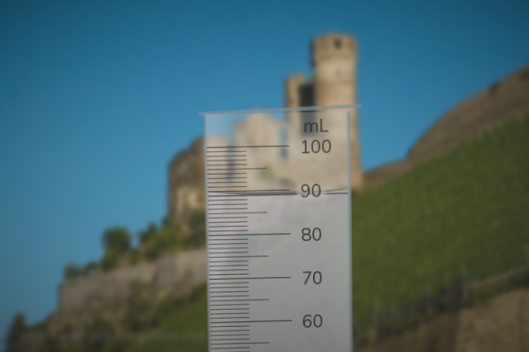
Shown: 89 mL
